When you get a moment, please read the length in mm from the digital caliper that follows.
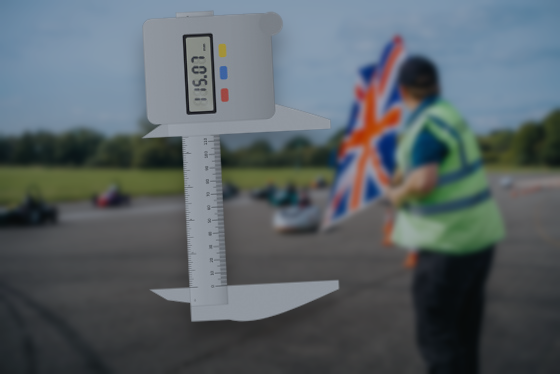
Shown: 115.07 mm
